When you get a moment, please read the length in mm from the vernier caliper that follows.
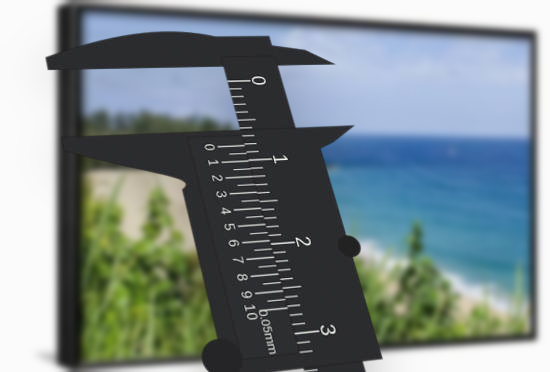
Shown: 8.2 mm
